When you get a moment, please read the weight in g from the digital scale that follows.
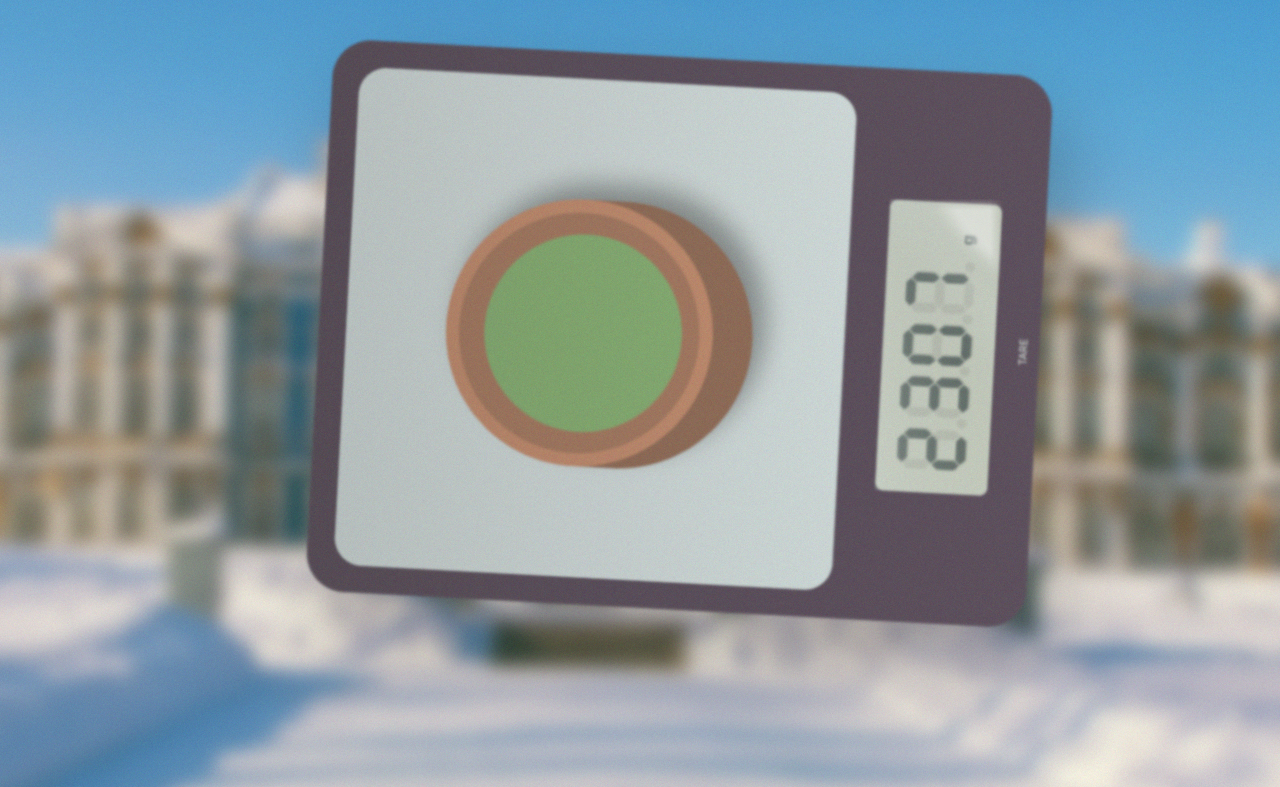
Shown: 2307 g
